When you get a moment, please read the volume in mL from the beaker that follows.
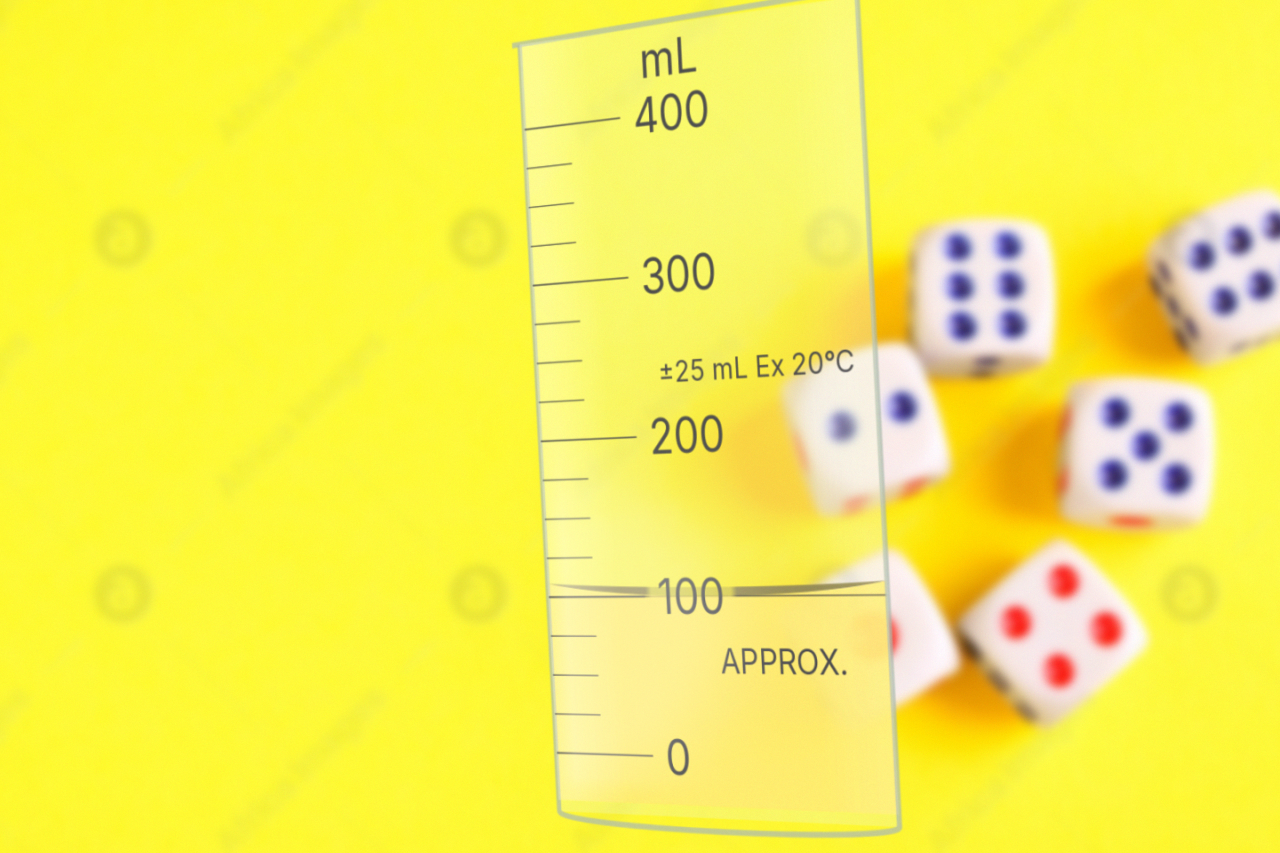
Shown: 100 mL
